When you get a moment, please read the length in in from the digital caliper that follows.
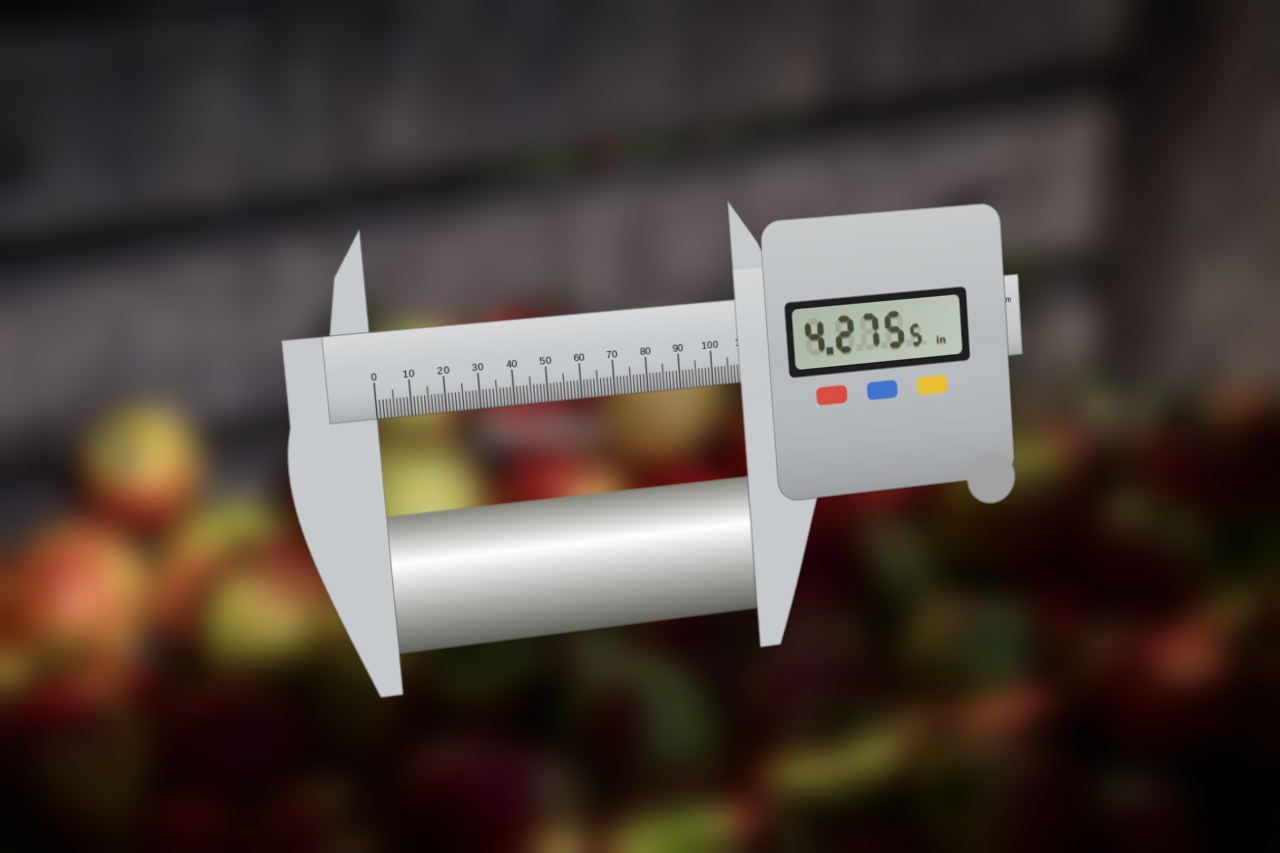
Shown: 4.2755 in
